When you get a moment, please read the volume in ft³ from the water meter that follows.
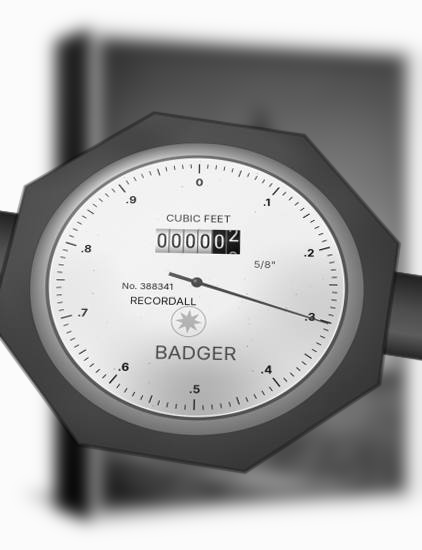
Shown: 2.30 ft³
